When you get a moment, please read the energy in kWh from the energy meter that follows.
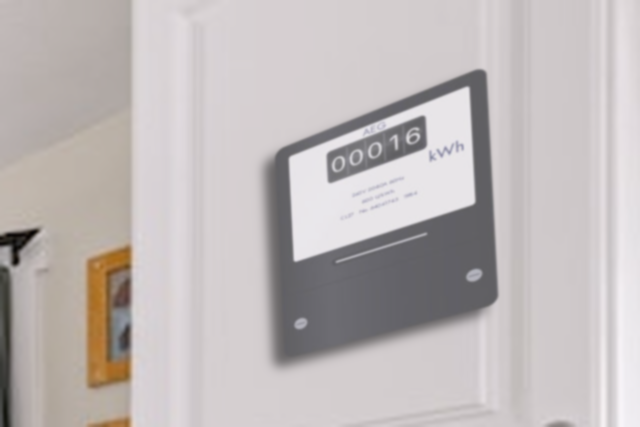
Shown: 16 kWh
